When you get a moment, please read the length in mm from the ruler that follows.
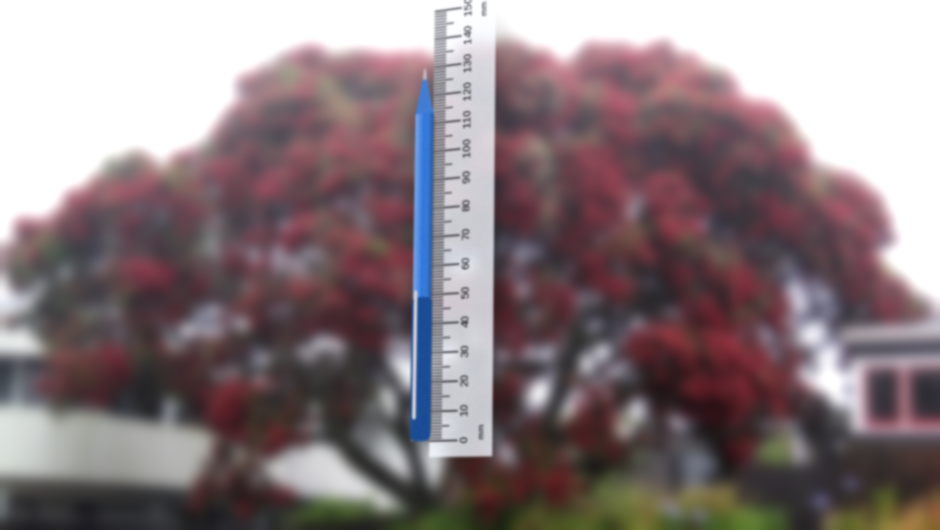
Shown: 130 mm
